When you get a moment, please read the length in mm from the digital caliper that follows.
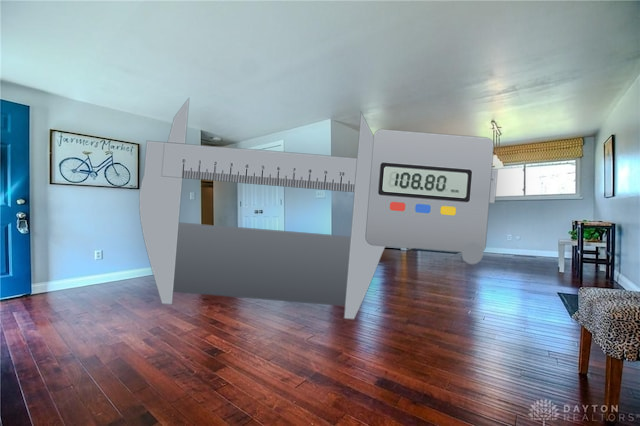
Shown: 108.80 mm
